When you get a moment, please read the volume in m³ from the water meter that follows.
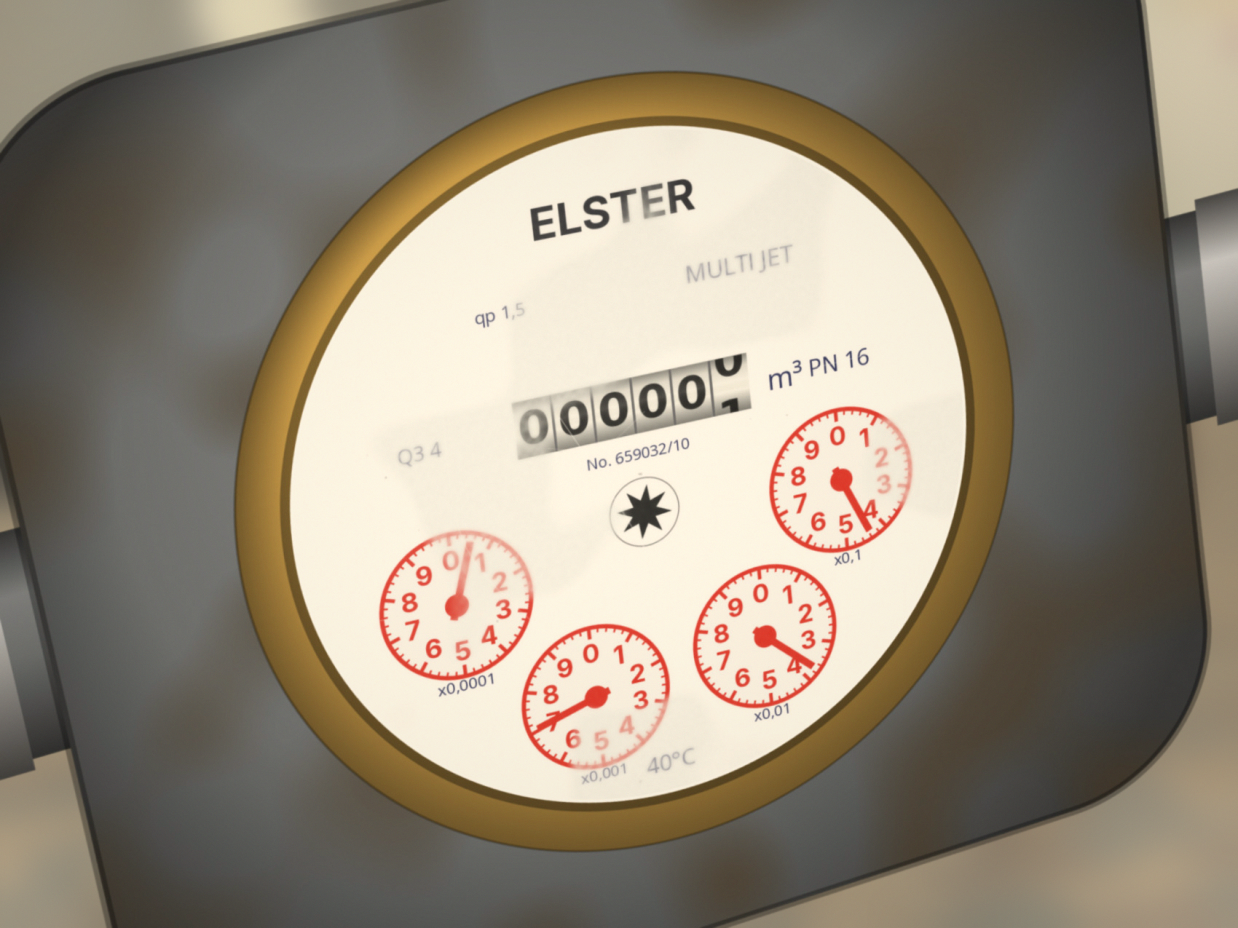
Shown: 0.4370 m³
